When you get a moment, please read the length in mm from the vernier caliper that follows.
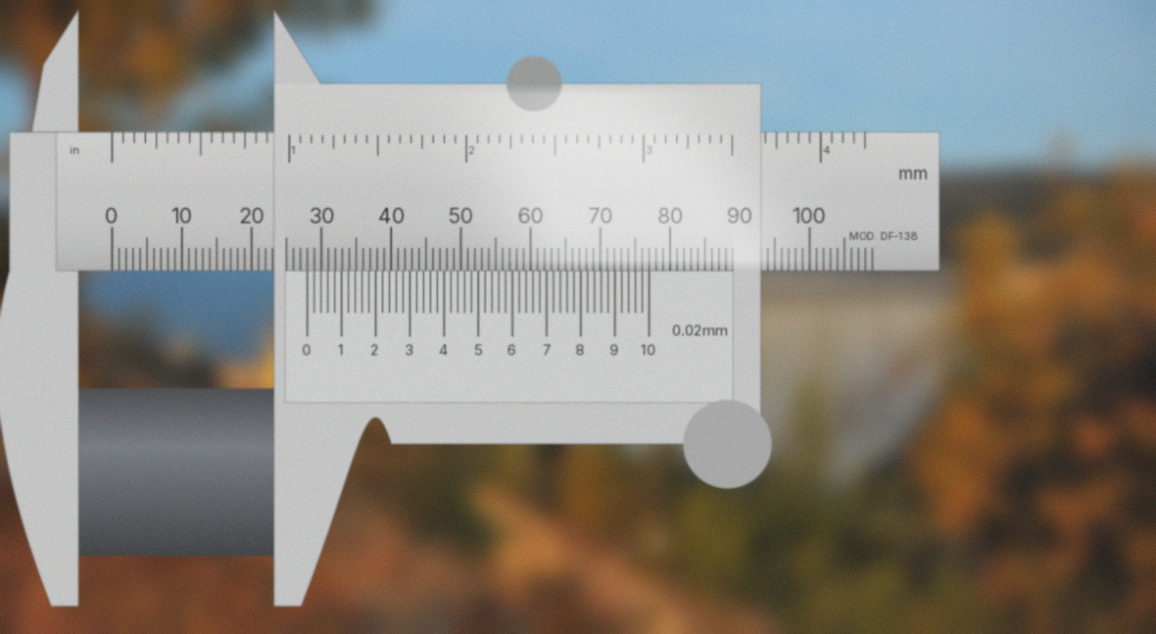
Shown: 28.0 mm
